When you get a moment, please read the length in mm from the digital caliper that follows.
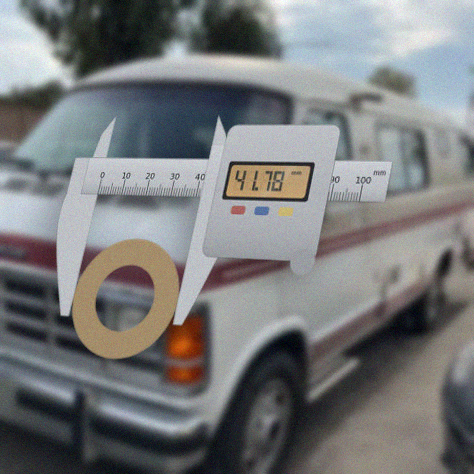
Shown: 41.78 mm
